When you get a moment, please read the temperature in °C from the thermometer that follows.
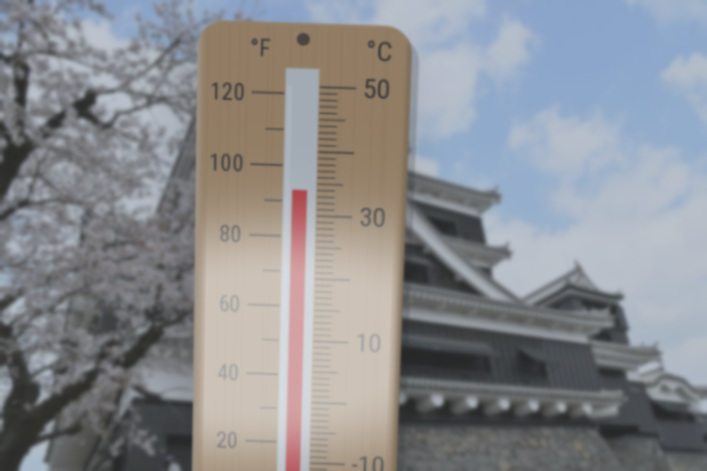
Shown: 34 °C
